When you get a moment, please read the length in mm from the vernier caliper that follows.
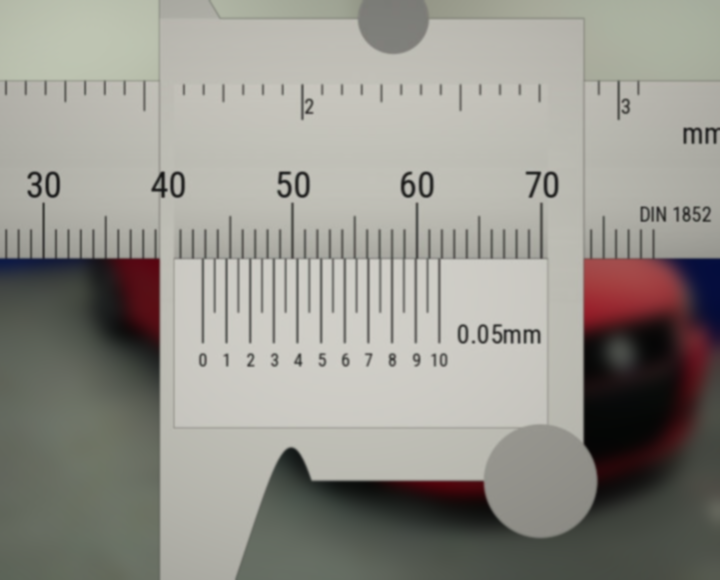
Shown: 42.8 mm
